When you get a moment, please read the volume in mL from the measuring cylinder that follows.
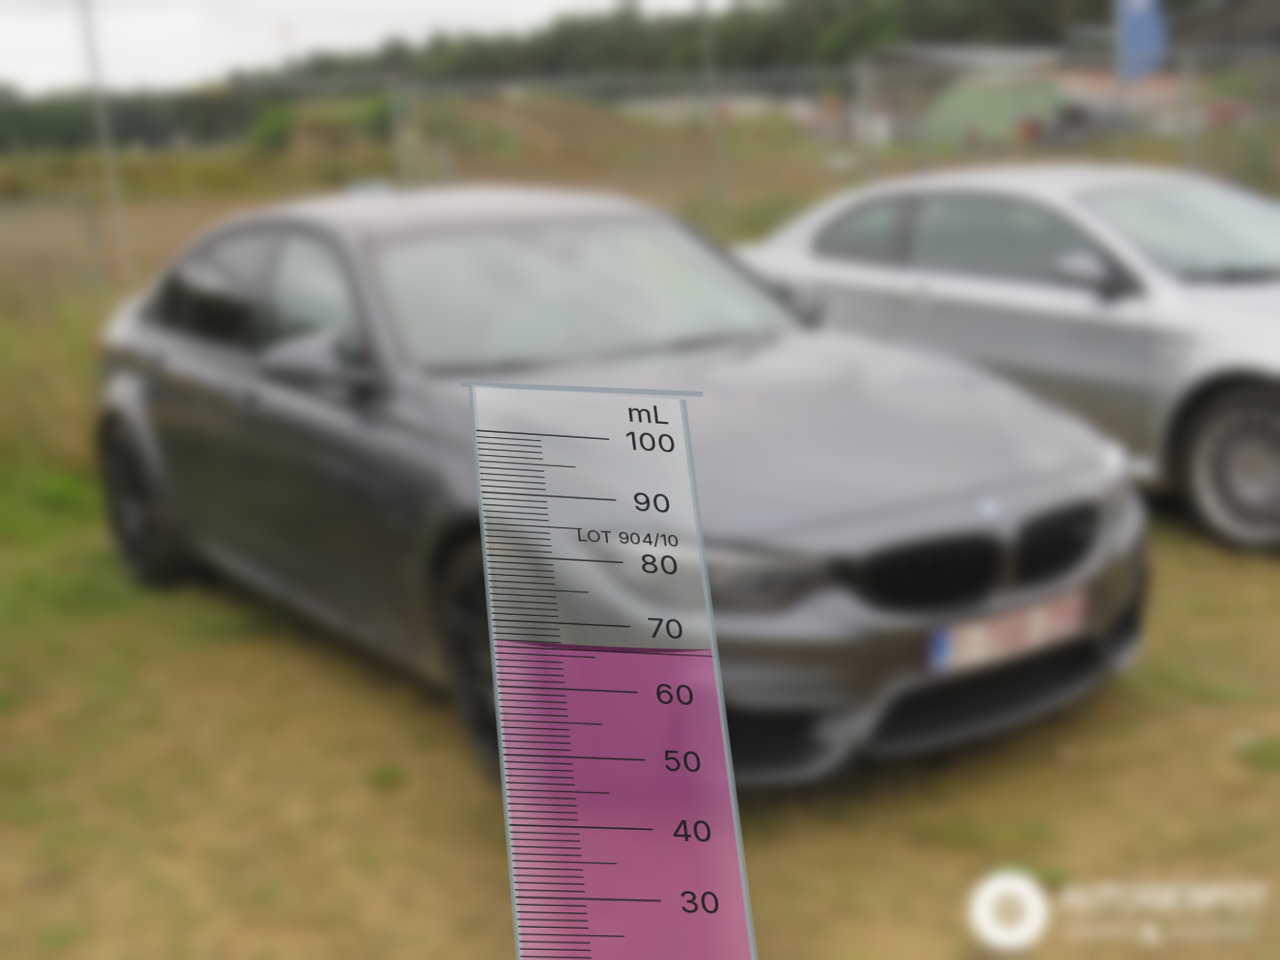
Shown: 66 mL
